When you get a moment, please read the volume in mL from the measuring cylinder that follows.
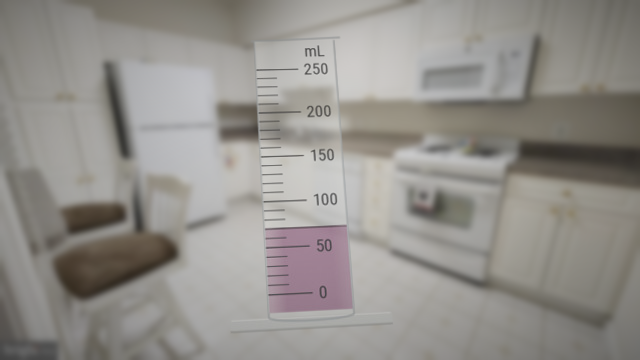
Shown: 70 mL
